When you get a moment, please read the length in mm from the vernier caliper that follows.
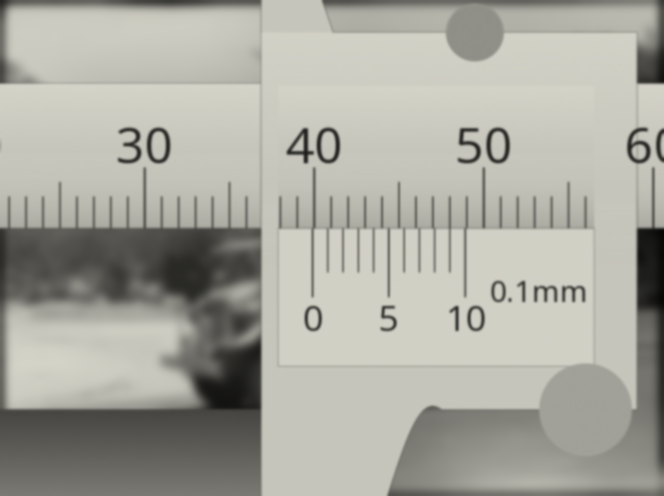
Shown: 39.9 mm
